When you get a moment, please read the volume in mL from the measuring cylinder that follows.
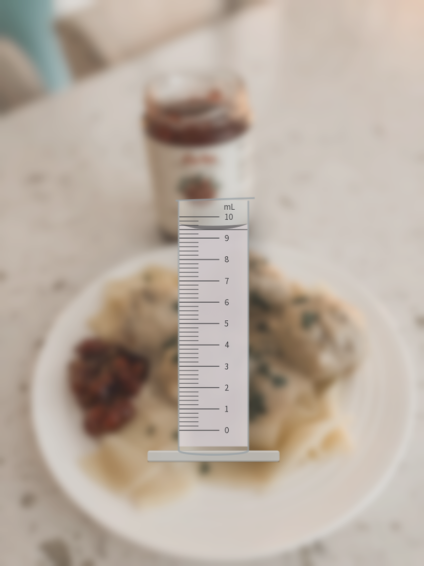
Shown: 9.4 mL
